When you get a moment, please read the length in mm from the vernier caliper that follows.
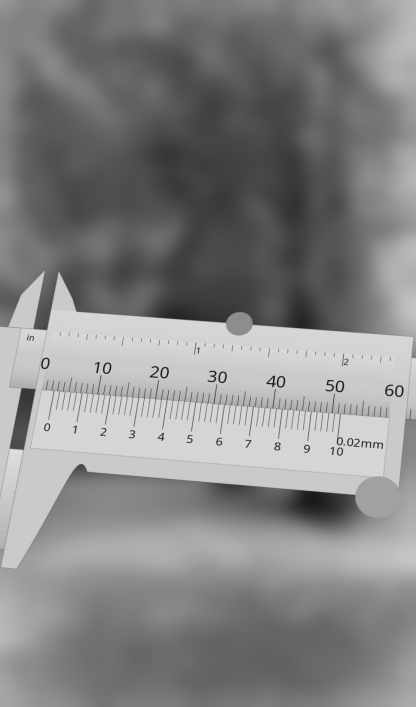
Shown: 2.4 mm
